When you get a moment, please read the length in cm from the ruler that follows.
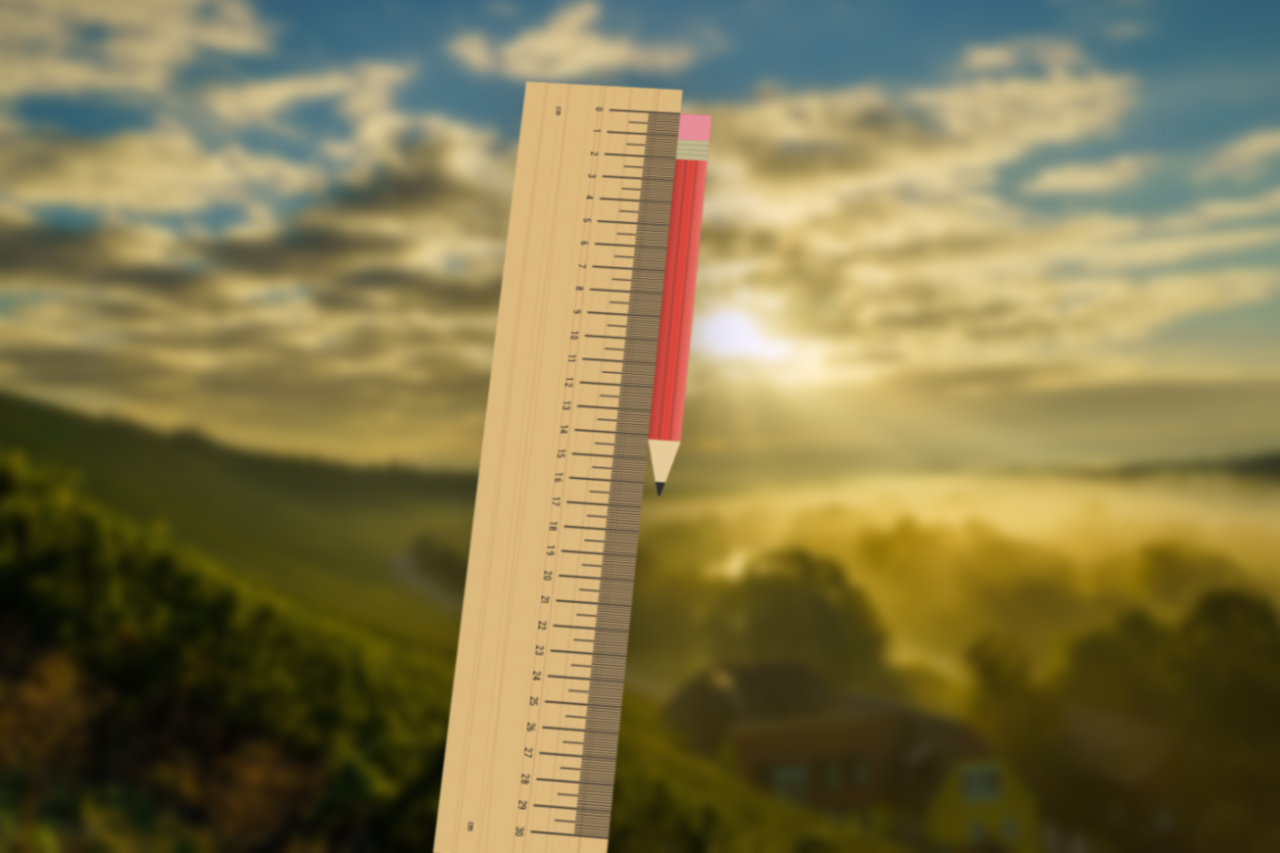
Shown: 16.5 cm
